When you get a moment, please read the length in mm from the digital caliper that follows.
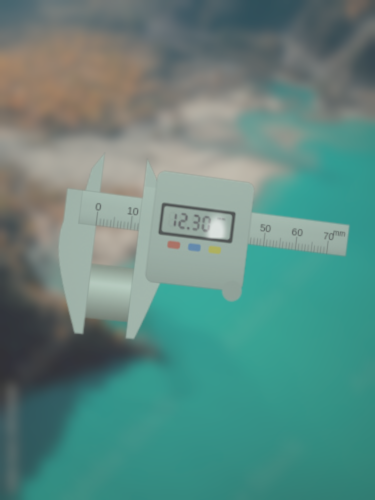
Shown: 12.30 mm
